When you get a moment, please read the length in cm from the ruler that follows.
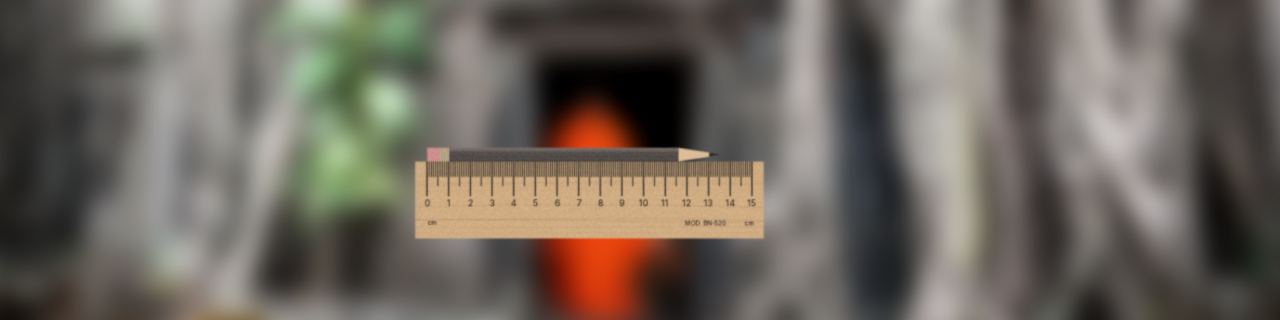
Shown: 13.5 cm
